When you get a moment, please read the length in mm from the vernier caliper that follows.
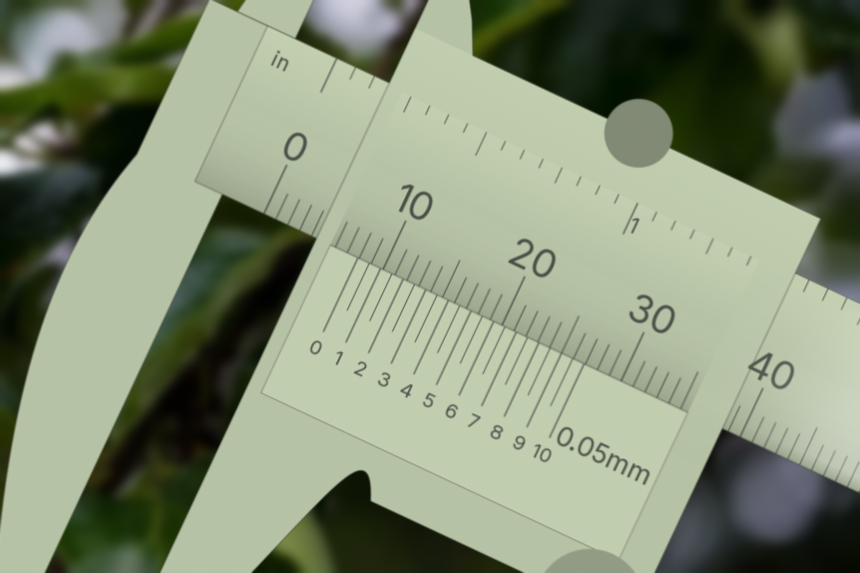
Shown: 7.9 mm
